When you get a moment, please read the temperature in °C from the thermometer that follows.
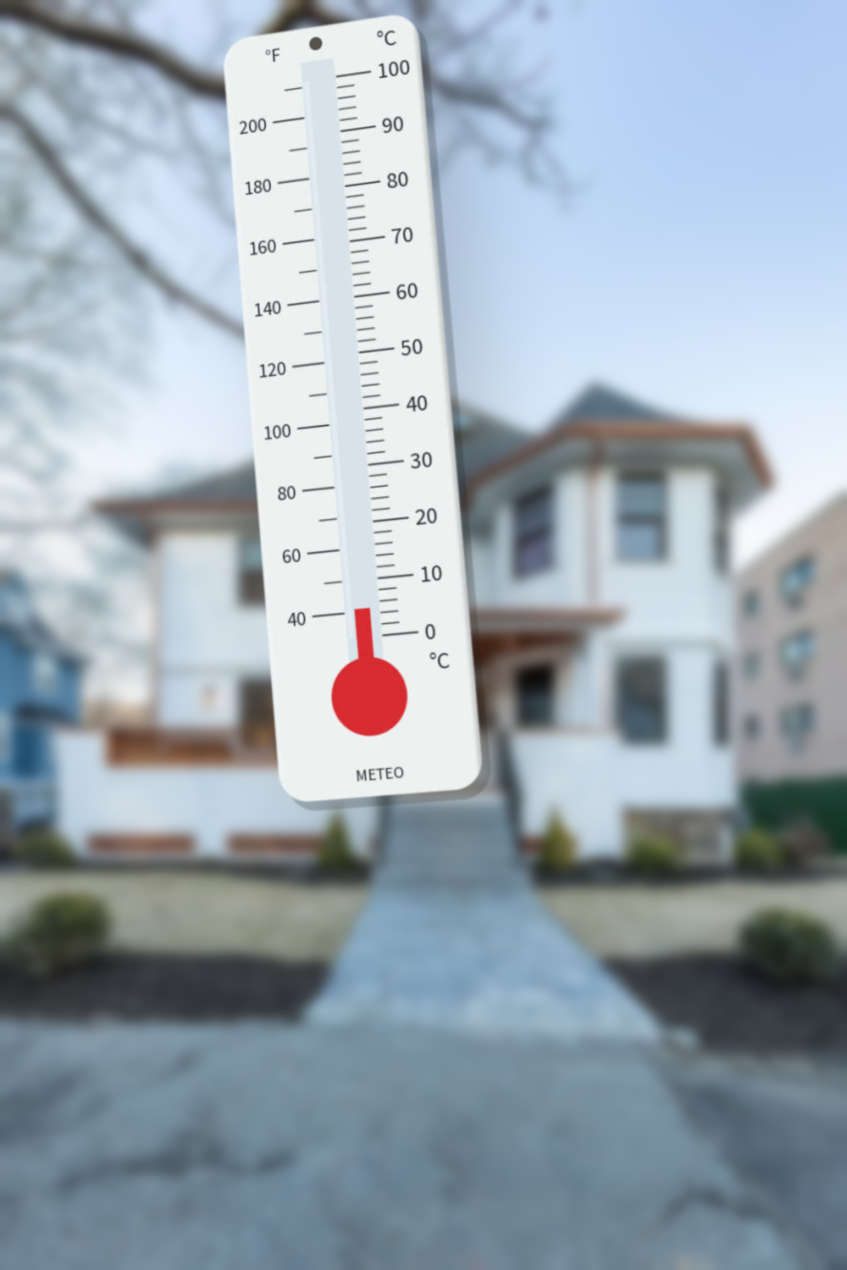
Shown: 5 °C
